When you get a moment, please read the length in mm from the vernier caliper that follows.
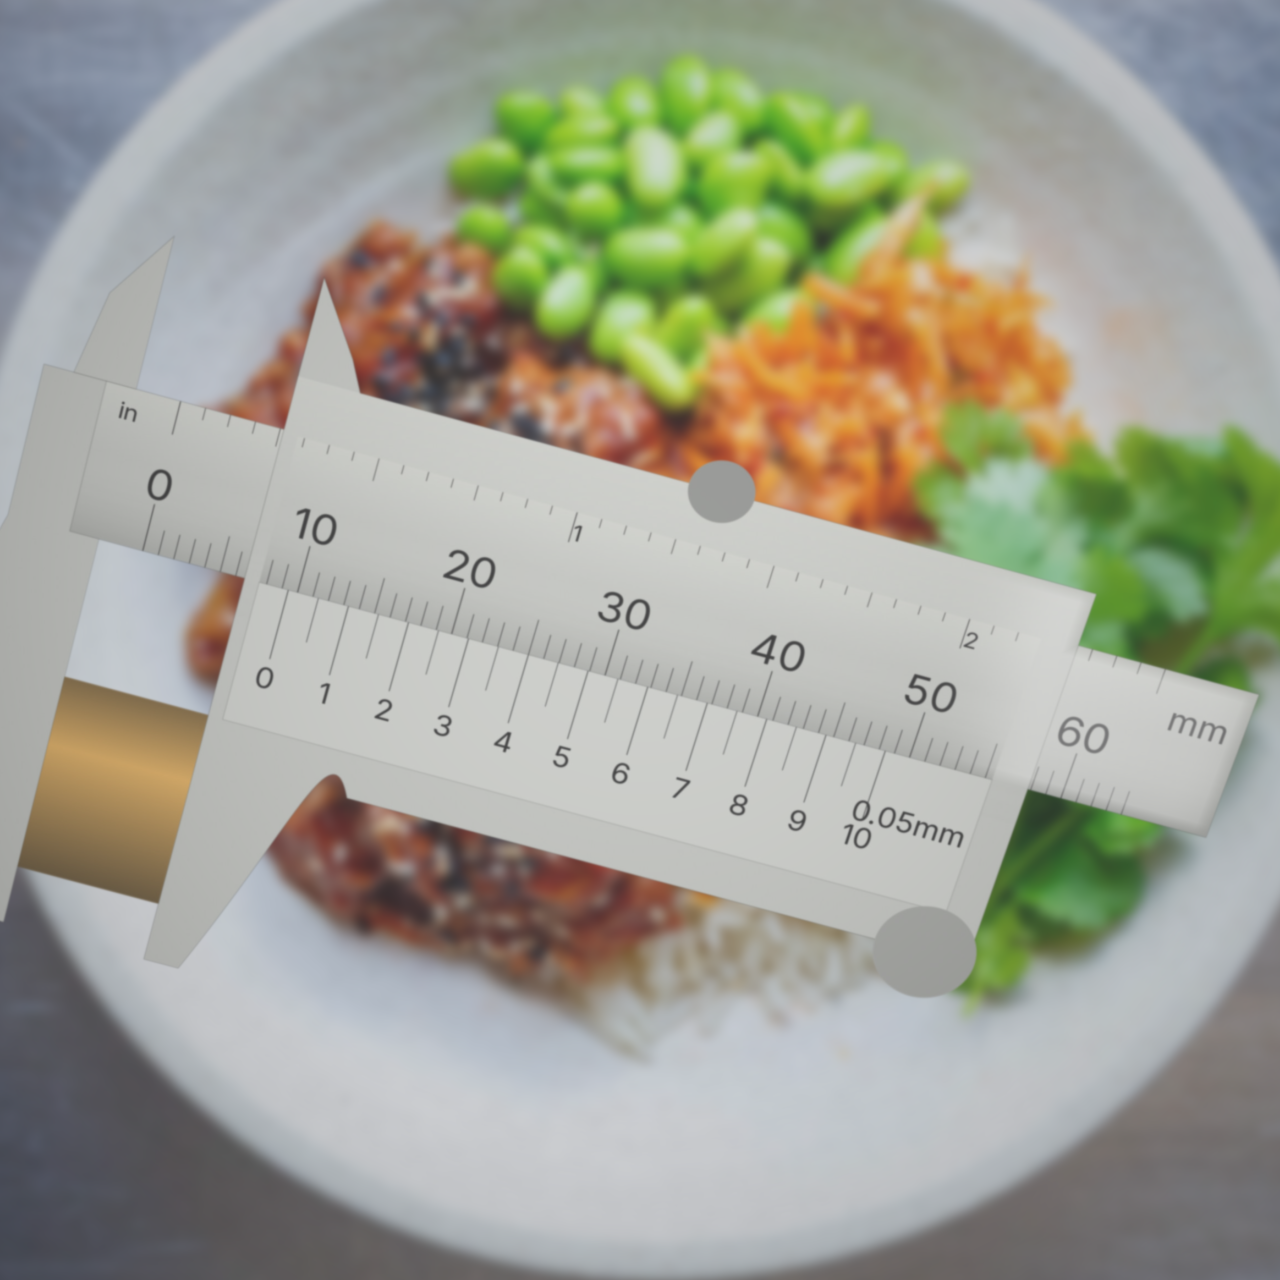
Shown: 9.4 mm
